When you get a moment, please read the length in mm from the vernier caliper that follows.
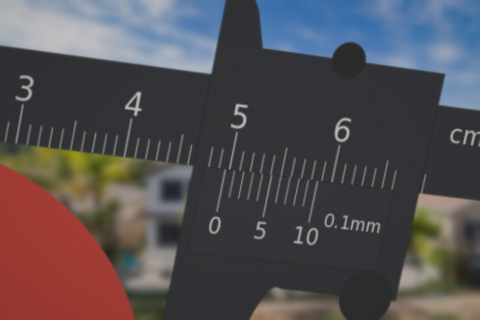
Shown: 49.6 mm
